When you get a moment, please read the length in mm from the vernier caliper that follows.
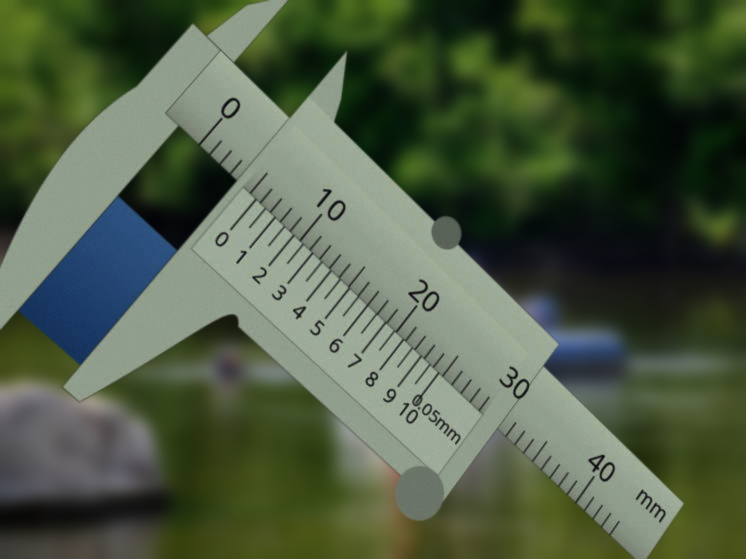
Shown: 5.6 mm
